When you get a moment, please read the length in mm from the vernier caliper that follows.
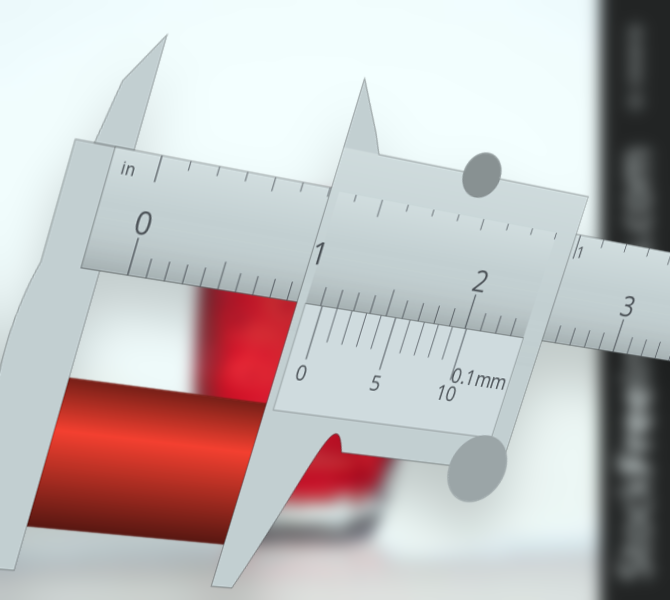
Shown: 11.1 mm
